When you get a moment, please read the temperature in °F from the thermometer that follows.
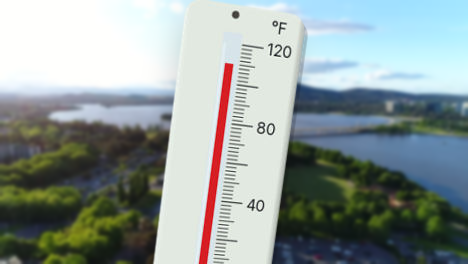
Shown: 110 °F
